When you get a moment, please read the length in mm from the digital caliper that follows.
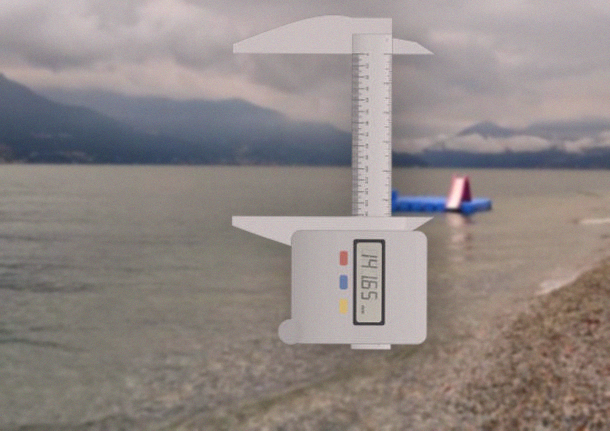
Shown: 141.65 mm
